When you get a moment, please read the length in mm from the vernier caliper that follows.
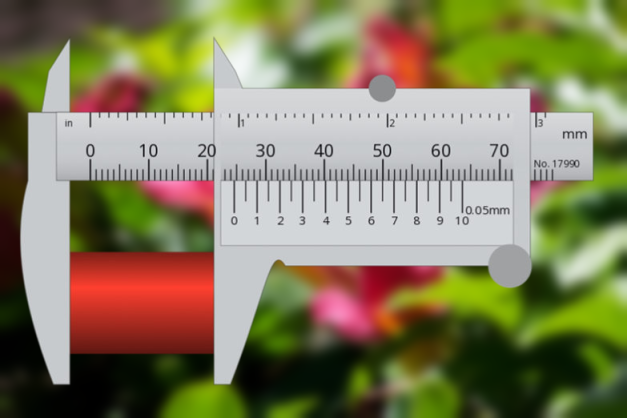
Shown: 24.6 mm
